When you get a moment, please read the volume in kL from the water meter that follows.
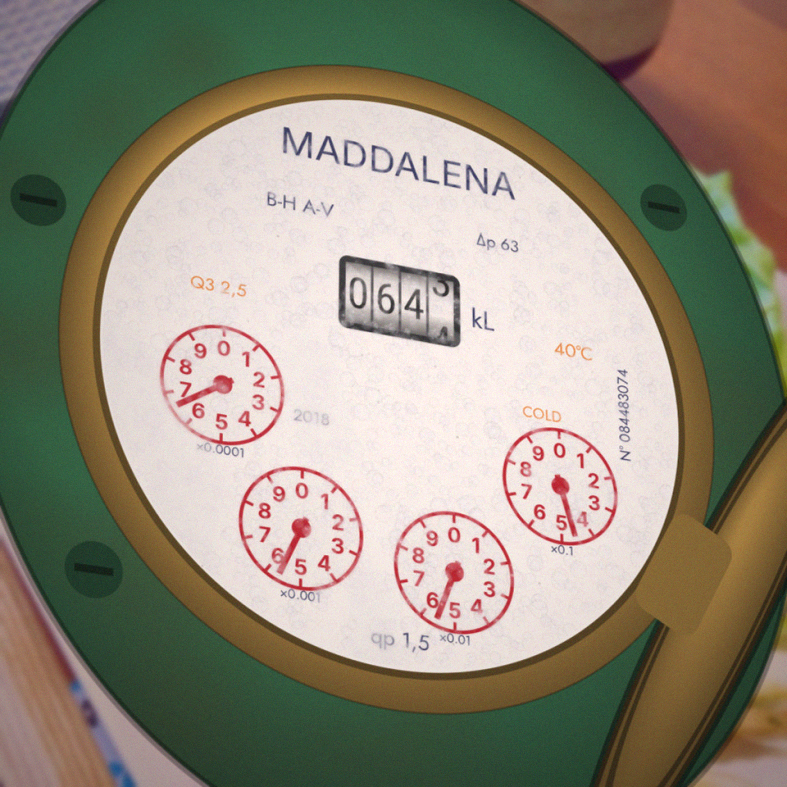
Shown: 643.4556 kL
